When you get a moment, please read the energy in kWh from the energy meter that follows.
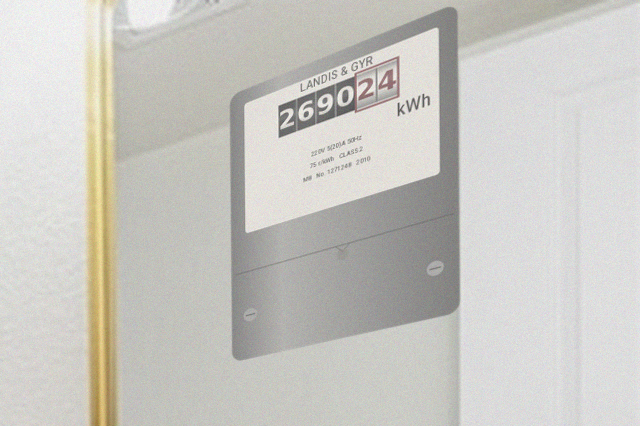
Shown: 2690.24 kWh
